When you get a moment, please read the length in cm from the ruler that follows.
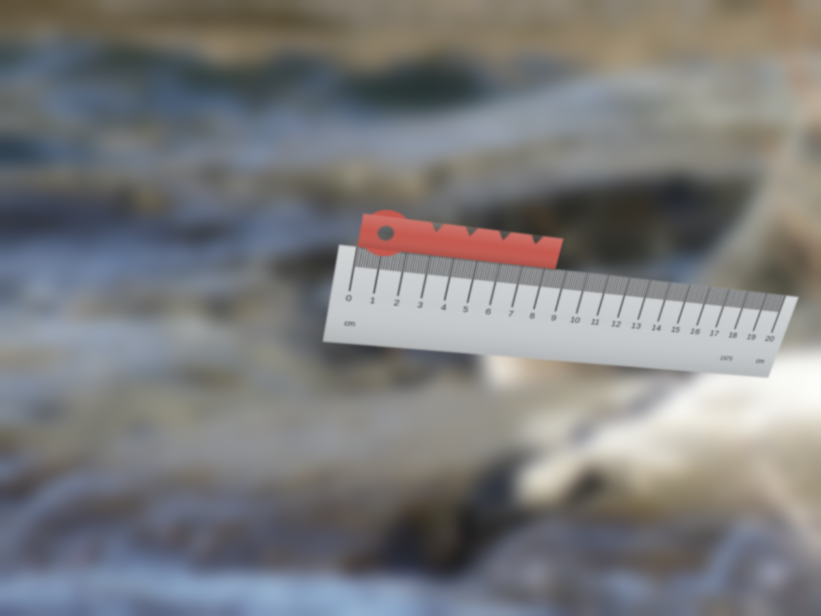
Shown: 8.5 cm
